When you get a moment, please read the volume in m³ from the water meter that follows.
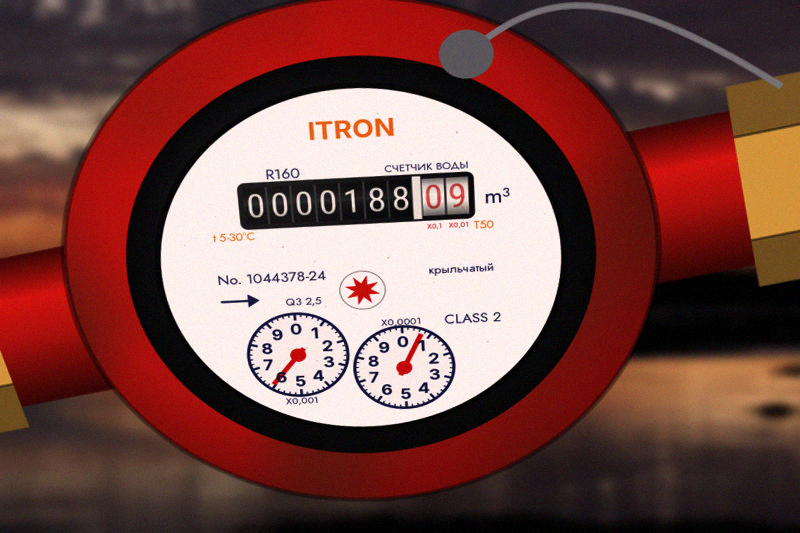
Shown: 188.0960 m³
